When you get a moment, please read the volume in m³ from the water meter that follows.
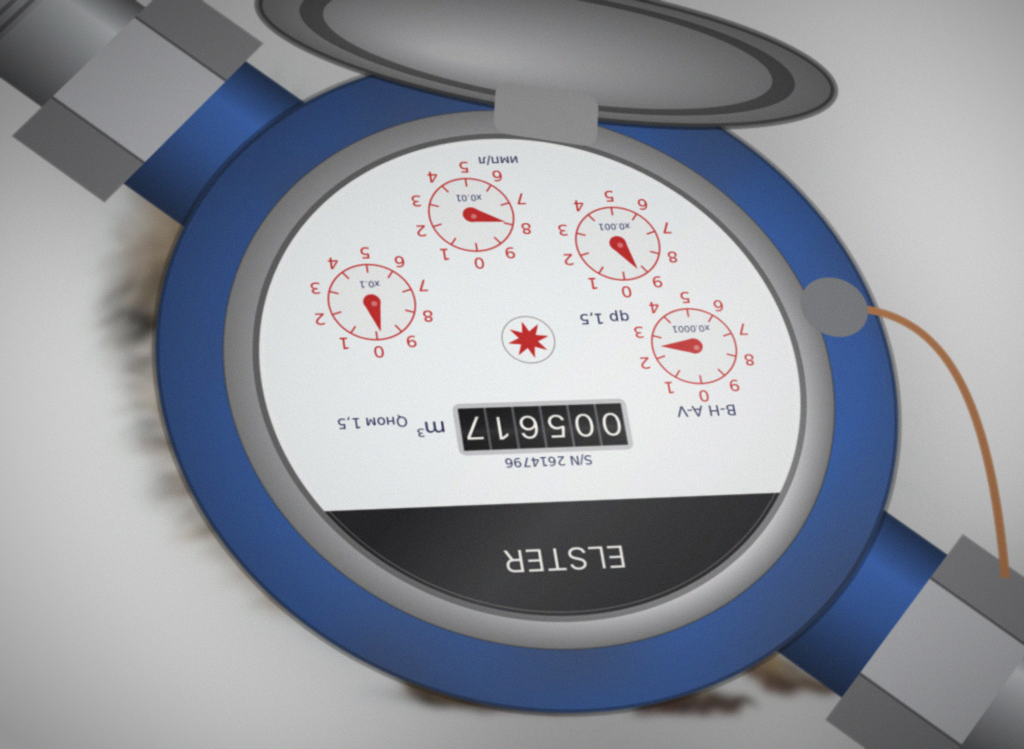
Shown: 5616.9792 m³
